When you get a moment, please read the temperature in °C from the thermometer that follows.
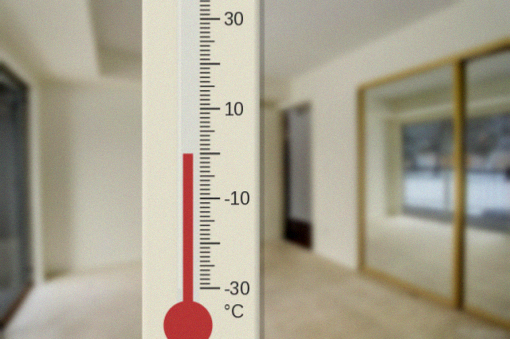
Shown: 0 °C
